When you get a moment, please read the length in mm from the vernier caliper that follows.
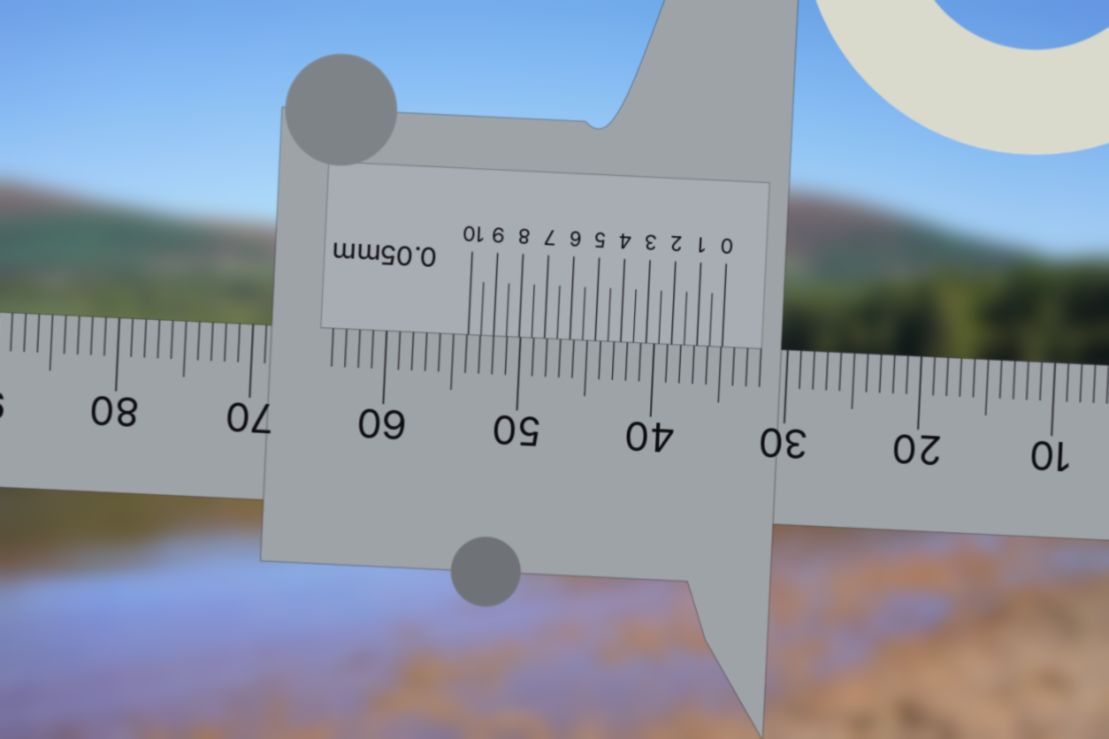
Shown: 34.9 mm
